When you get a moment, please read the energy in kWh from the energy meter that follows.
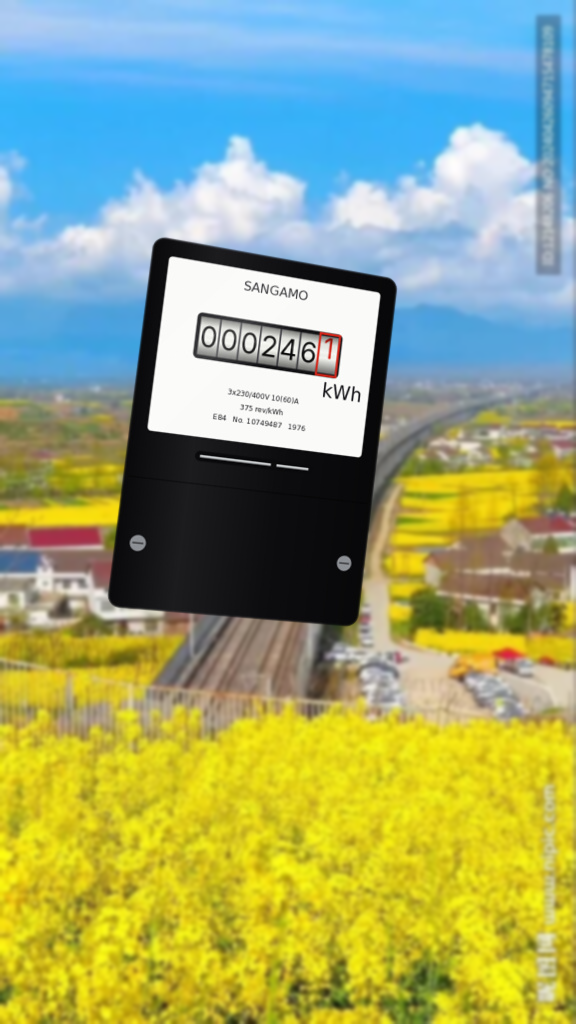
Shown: 246.1 kWh
